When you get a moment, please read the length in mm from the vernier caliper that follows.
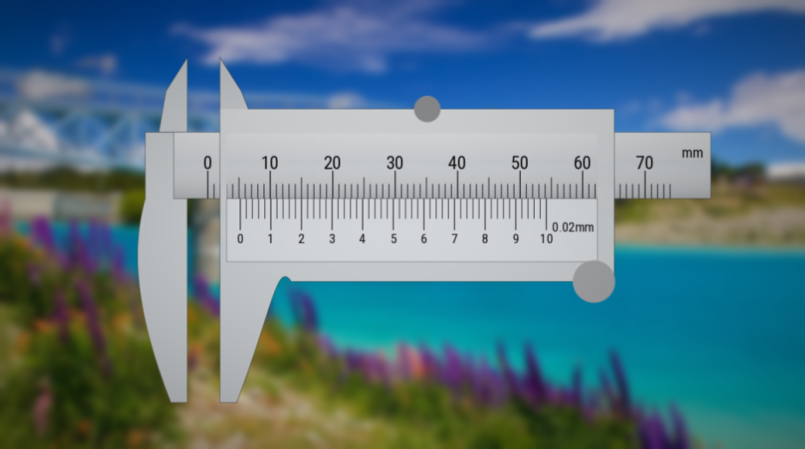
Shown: 5.2 mm
